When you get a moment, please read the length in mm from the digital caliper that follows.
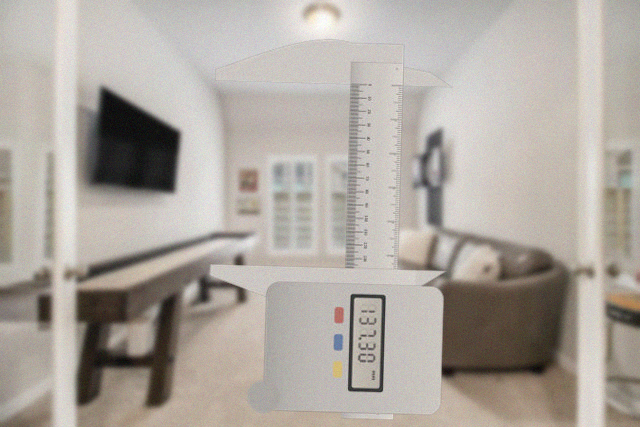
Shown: 137.30 mm
